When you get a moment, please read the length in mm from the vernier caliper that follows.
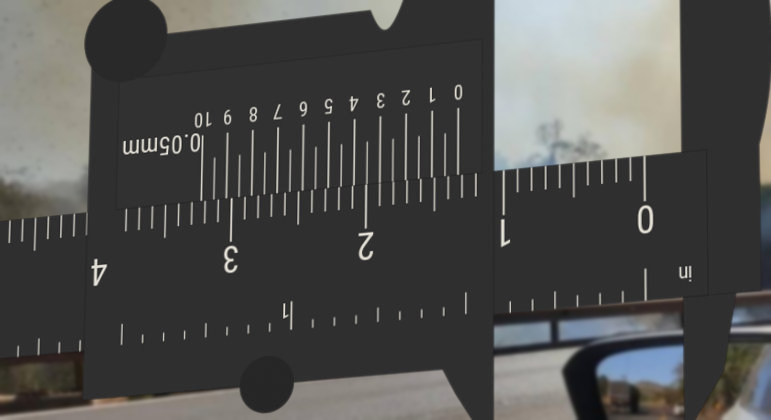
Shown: 13.3 mm
